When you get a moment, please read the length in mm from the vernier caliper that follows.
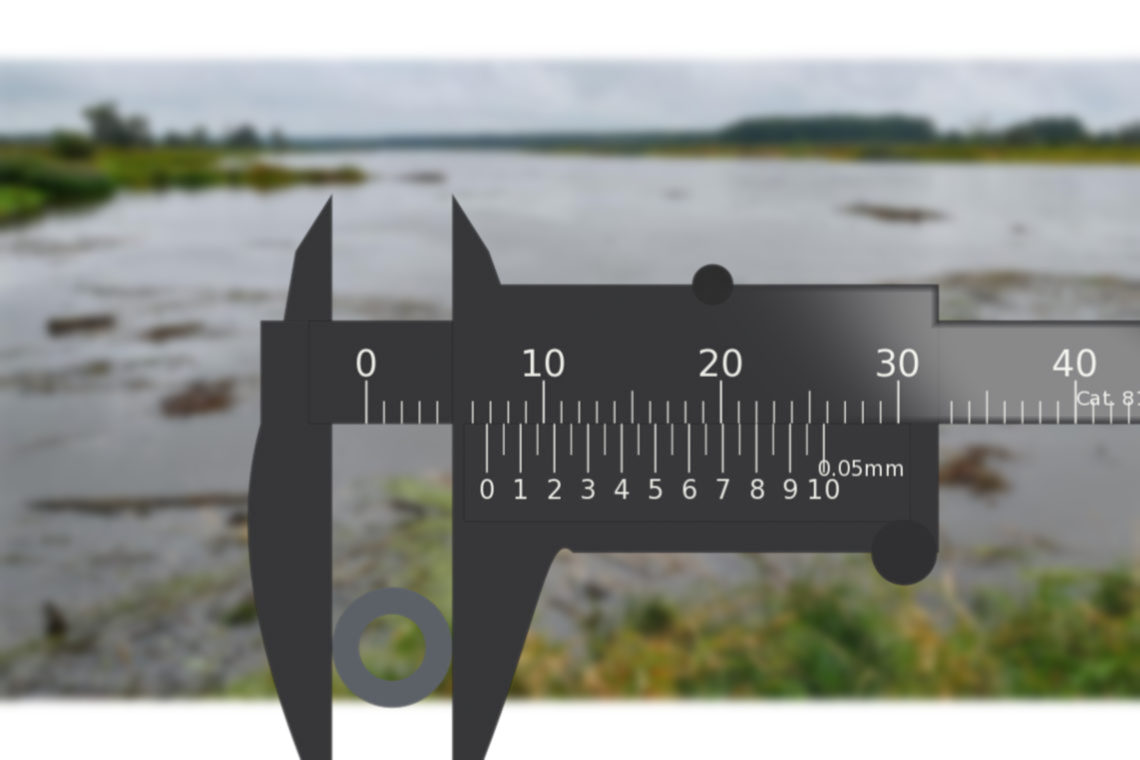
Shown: 6.8 mm
